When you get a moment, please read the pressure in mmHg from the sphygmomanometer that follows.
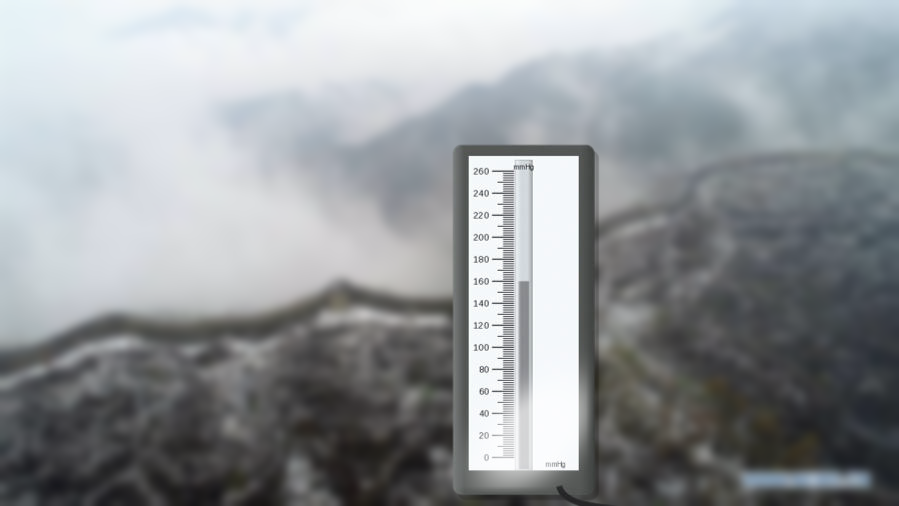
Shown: 160 mmHg
